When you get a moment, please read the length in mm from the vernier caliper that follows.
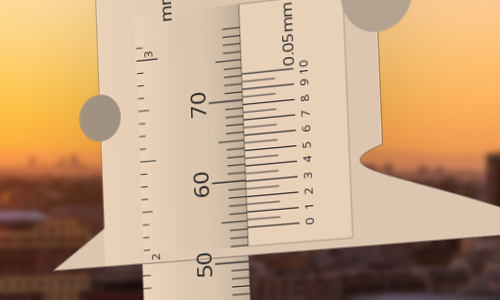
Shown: 54.2 mm
